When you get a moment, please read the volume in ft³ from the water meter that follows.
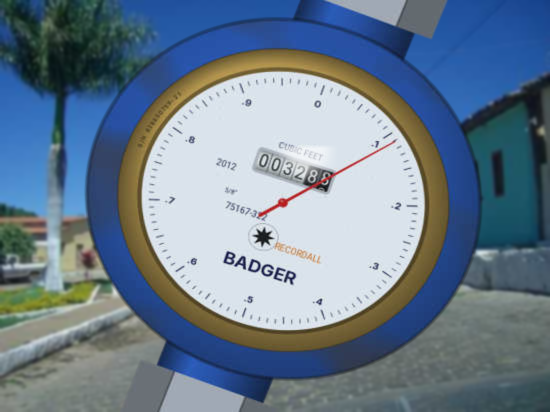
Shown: 3288.11 ft³
